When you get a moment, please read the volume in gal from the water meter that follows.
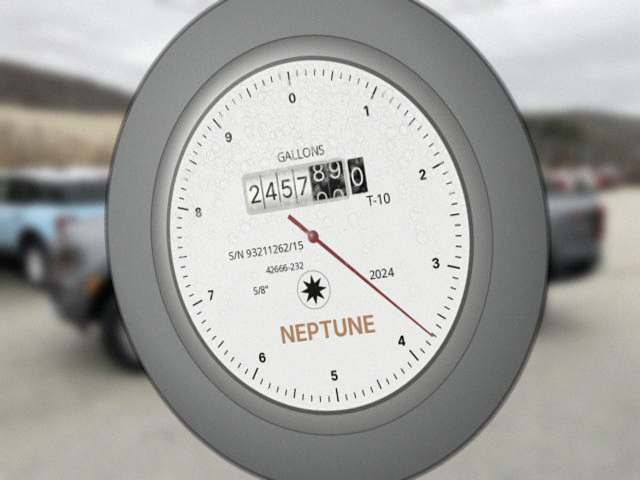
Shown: 2457893.7 gal
